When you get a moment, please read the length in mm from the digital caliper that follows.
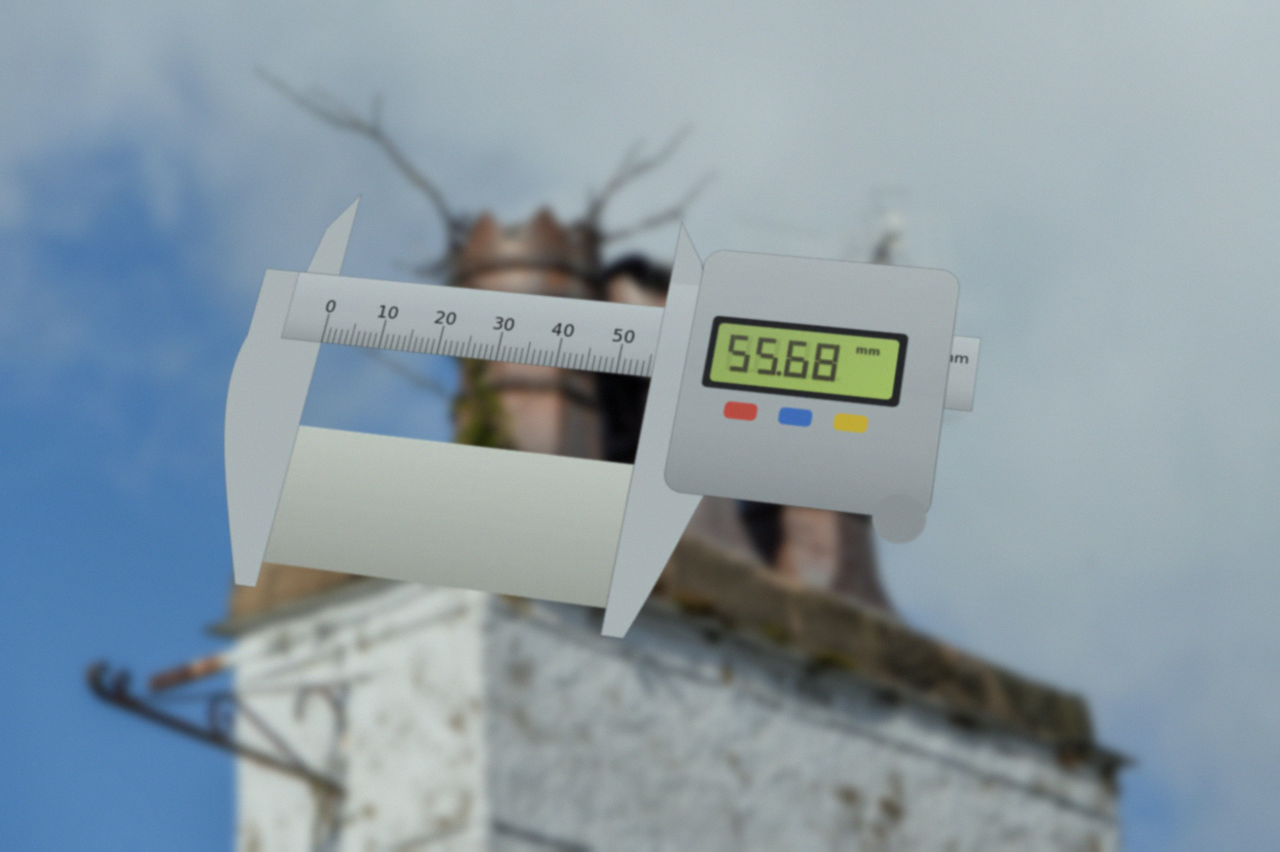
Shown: 55.68 mm
